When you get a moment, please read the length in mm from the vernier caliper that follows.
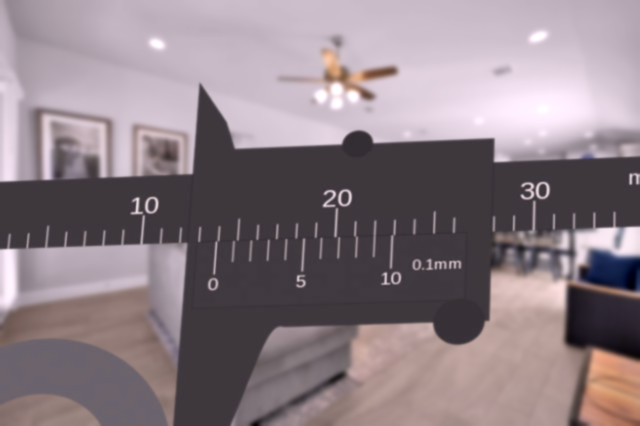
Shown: 13.9 mm
